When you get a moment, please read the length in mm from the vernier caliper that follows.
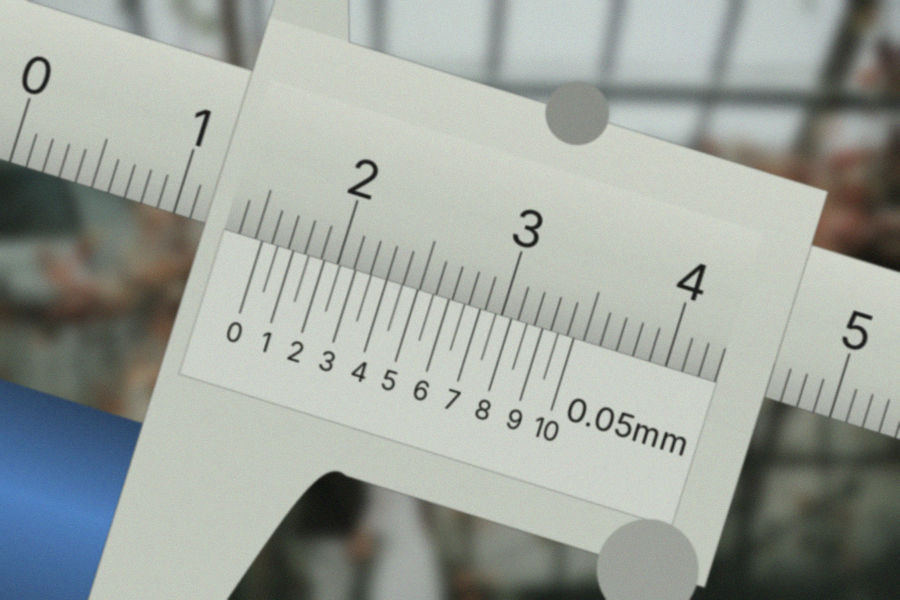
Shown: 15.4 mm
